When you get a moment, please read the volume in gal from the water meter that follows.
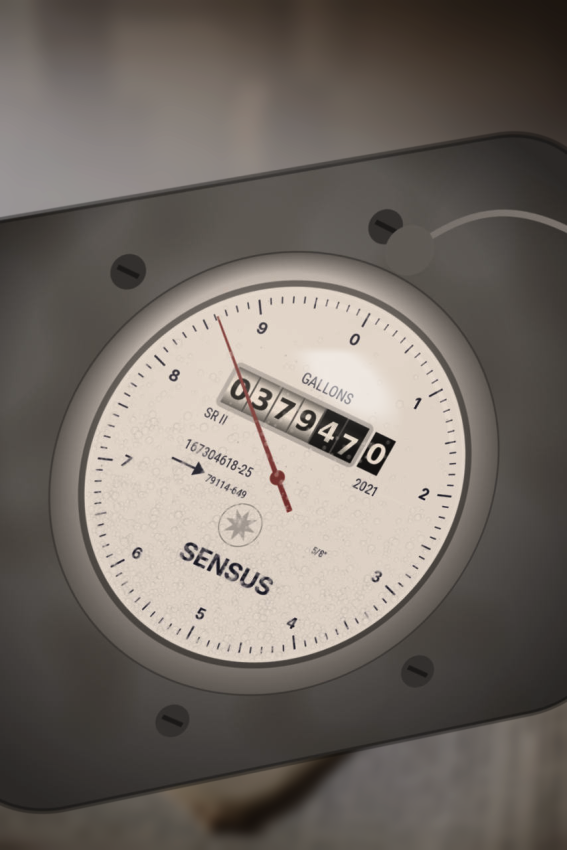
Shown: 379468.6 gal
